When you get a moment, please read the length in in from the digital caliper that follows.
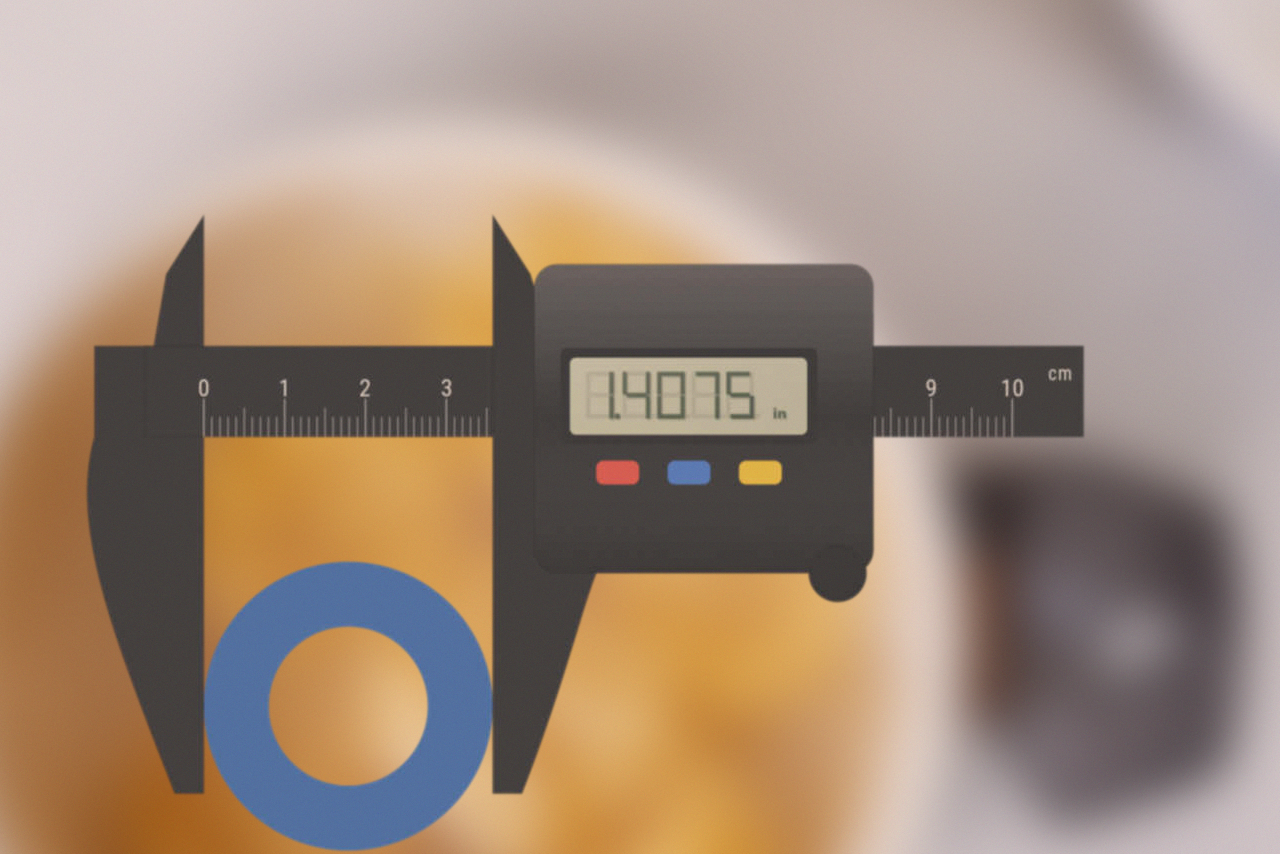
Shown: 1.4075 in
